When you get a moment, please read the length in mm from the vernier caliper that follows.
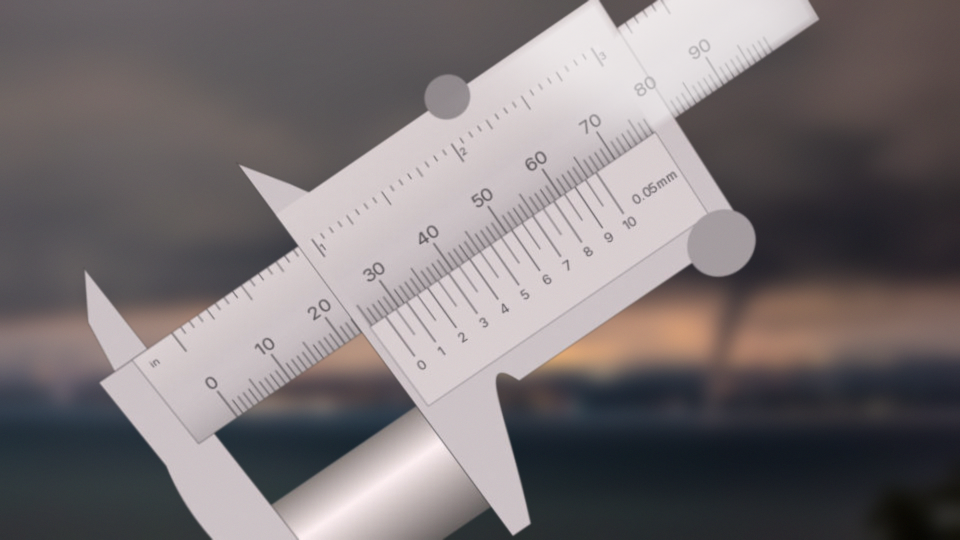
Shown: 27.5 mm
